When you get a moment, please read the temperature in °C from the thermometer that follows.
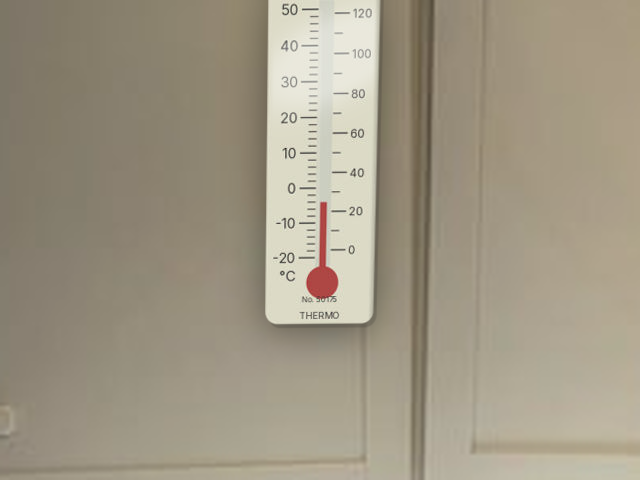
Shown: -4 °C
